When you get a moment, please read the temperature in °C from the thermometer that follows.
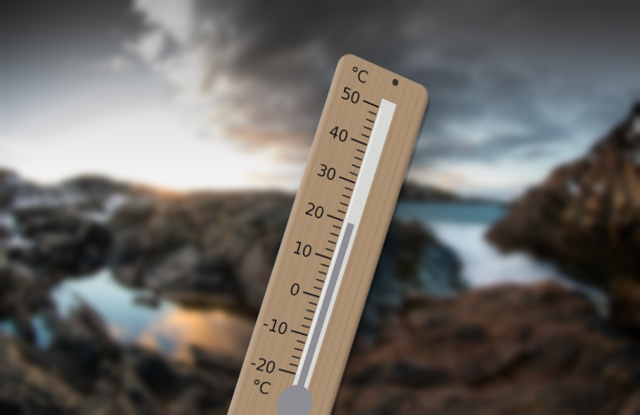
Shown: 20 °C
